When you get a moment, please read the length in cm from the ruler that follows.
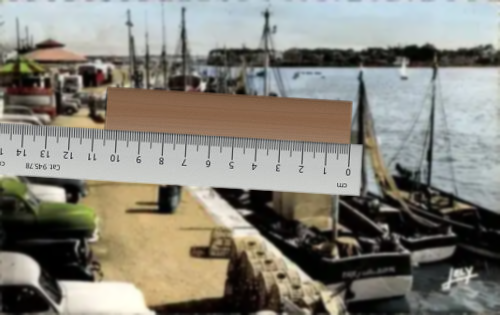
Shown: 10.5 cm
